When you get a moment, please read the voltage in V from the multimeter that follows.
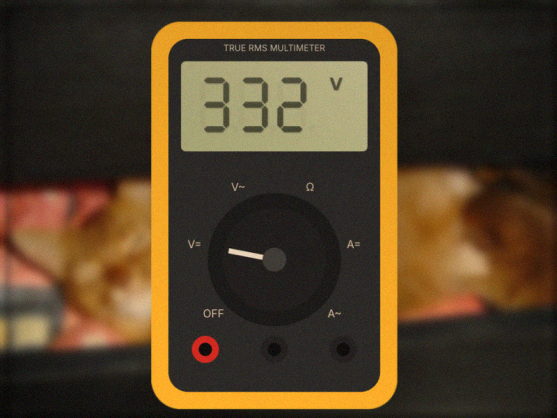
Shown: 332 V
